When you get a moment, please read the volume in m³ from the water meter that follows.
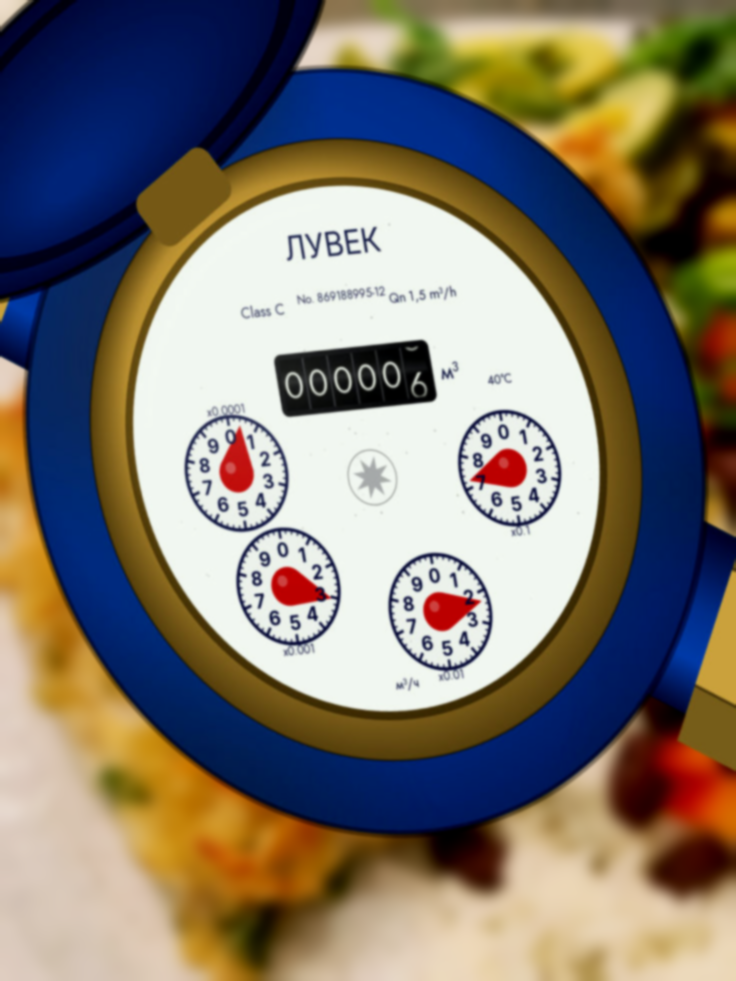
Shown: 5.7230 m³
